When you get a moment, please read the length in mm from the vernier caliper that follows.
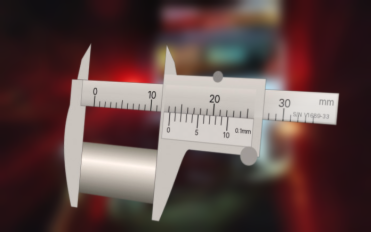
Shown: 13.2 mm
